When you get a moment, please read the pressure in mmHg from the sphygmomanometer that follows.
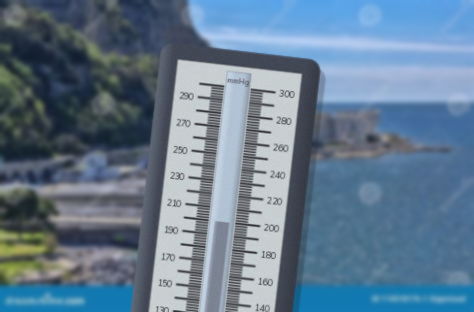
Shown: 200 mmHg
